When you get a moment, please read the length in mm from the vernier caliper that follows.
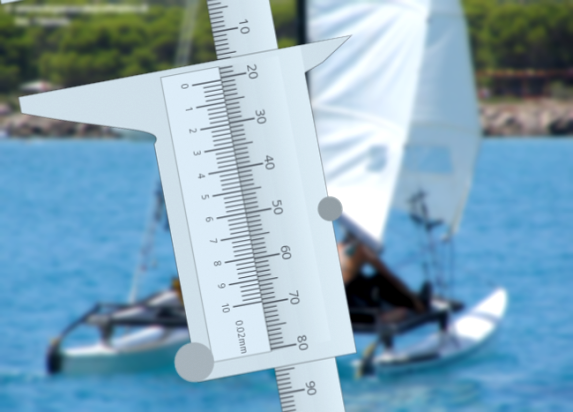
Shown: 20.5 mm
